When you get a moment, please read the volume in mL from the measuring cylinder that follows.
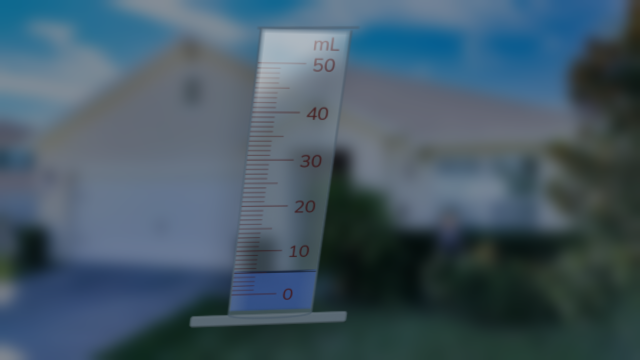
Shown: 5 mL
